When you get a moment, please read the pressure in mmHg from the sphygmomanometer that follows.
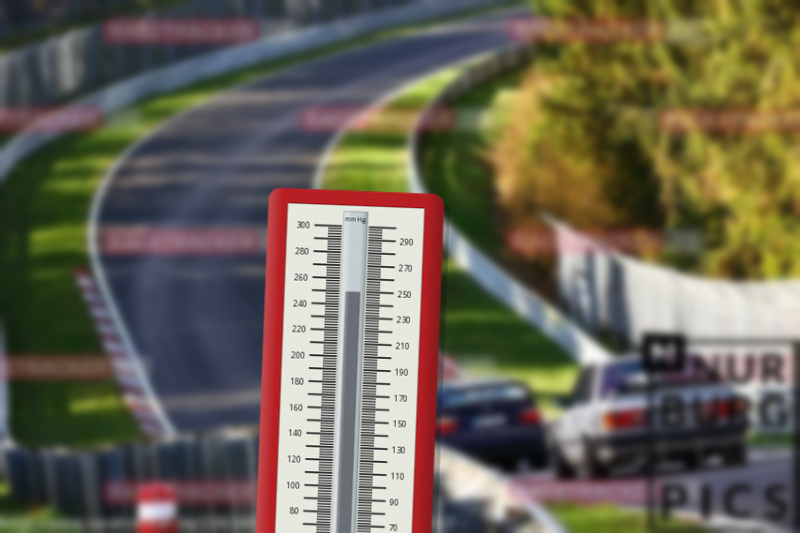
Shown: 250 mmHg
